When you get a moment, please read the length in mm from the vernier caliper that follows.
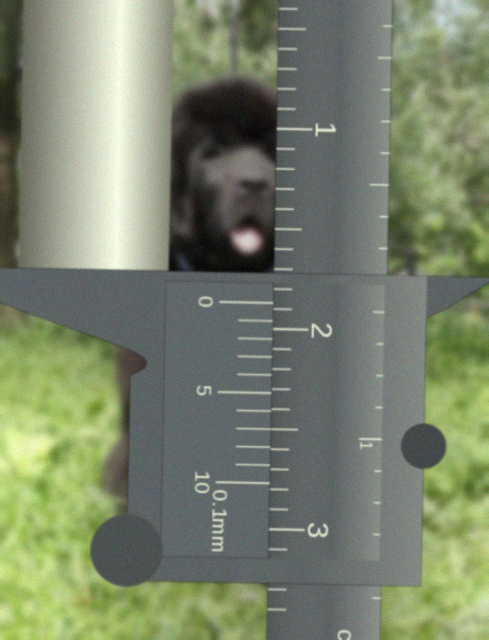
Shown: 18.7 mm
